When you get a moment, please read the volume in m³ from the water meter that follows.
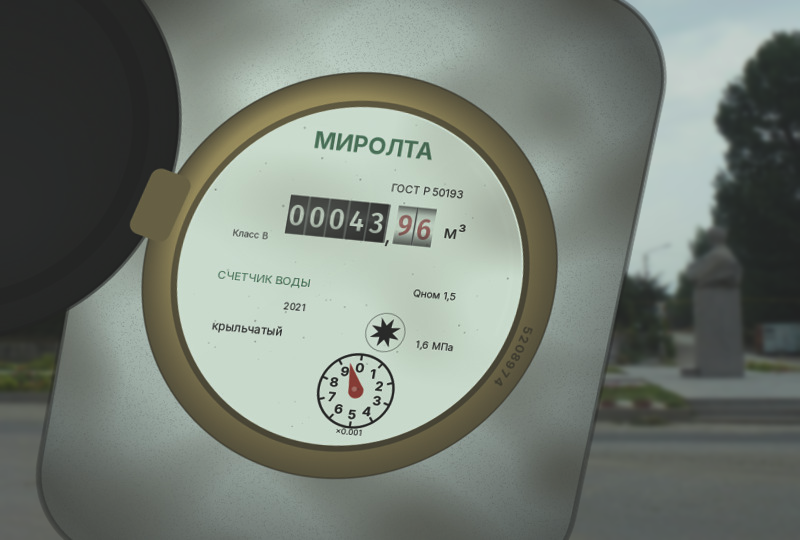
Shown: 43.959 m³
